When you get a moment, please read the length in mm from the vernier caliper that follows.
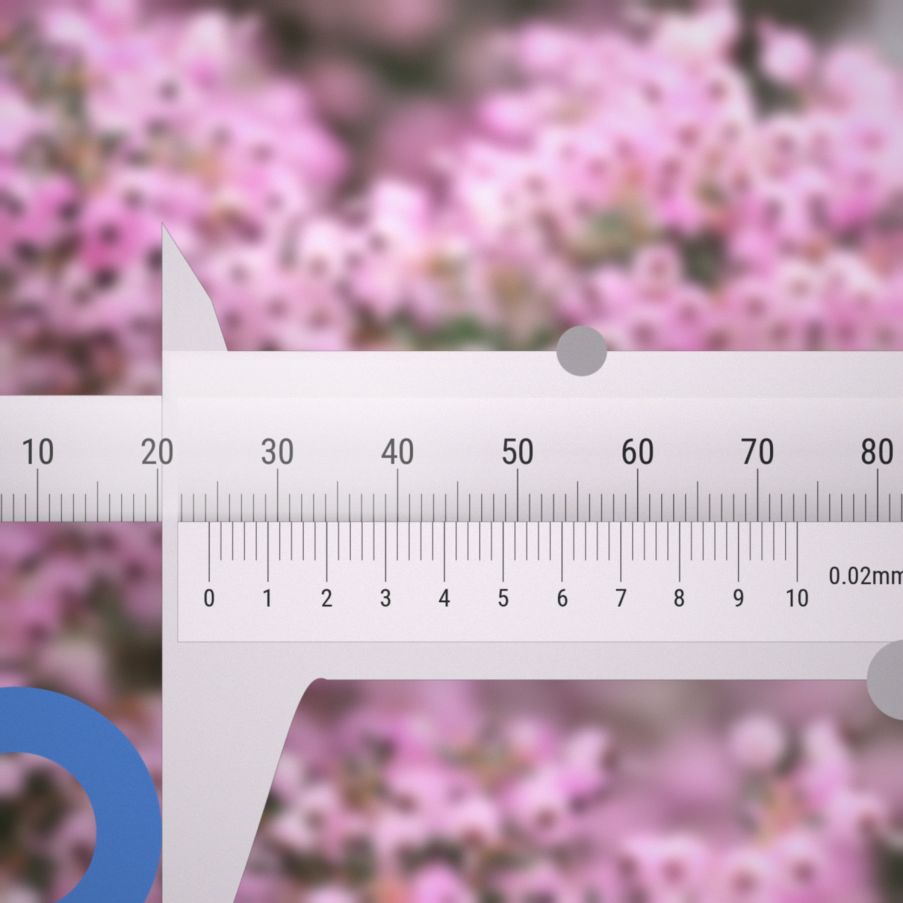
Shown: 24.3 mm
